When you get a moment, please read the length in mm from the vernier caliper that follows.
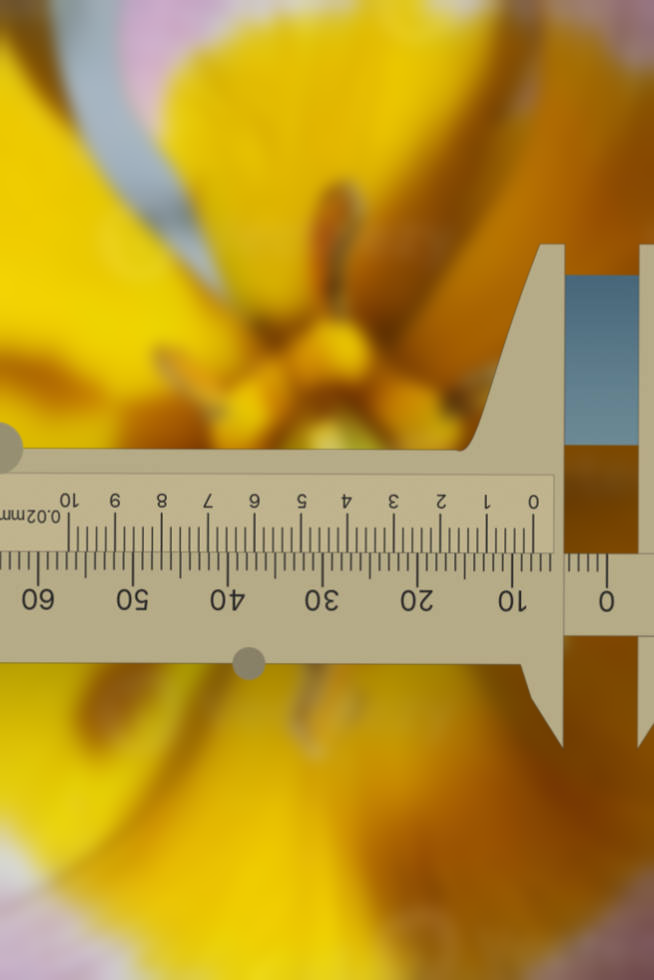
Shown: 7.8 mm
